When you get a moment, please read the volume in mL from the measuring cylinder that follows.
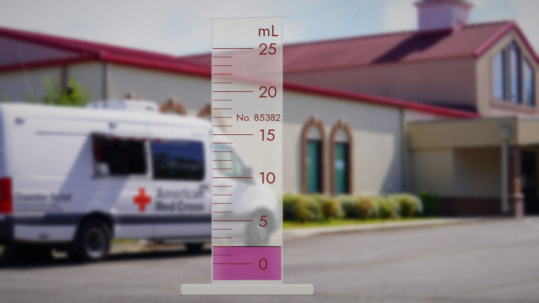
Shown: 2 mL
